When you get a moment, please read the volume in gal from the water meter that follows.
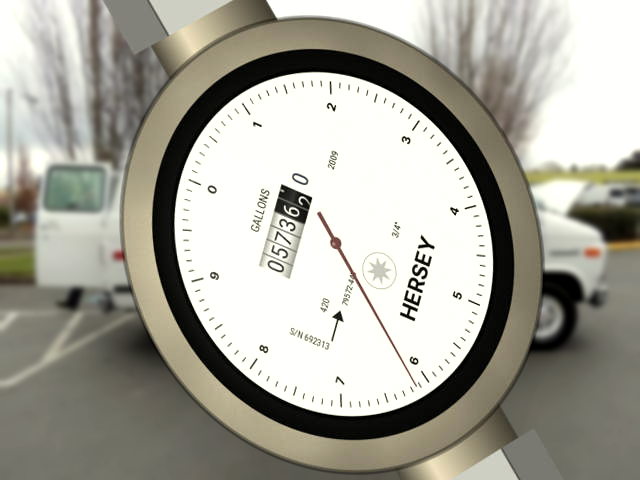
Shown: 573616.1 gal
